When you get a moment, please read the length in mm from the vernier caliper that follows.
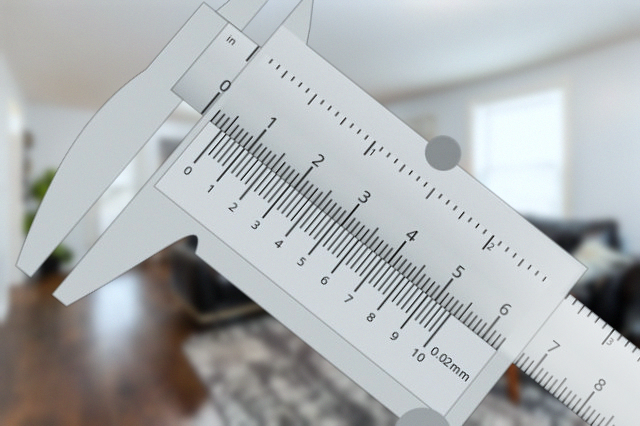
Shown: 4.4 mm
